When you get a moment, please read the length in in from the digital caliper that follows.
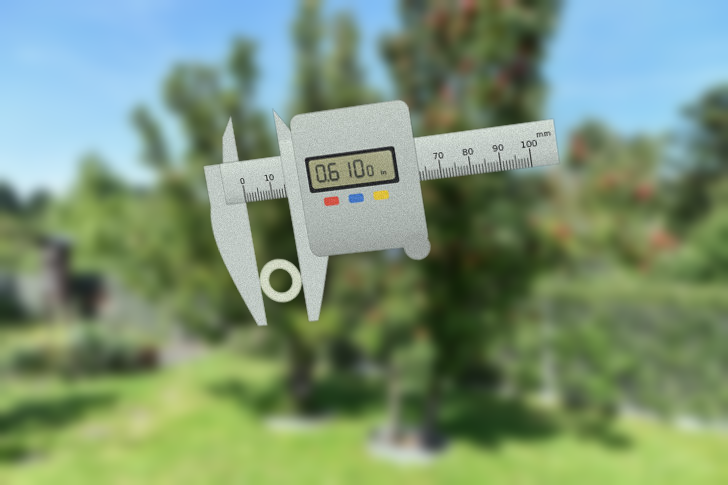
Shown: 0.6100 in
